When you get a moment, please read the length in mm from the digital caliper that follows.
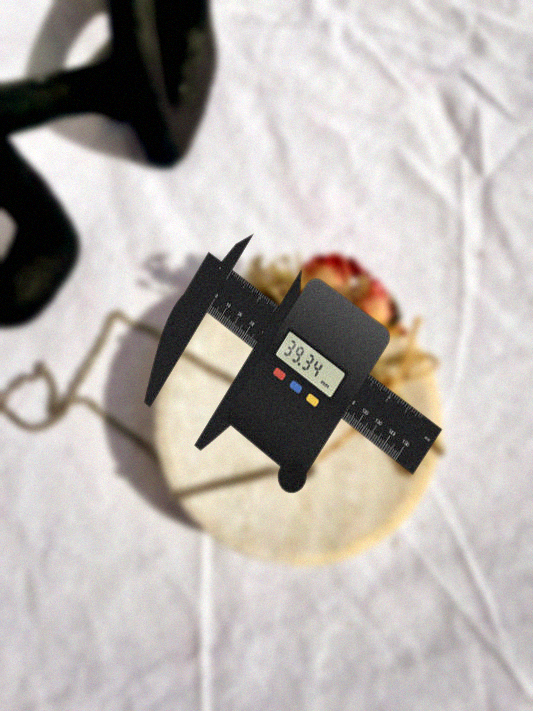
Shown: 39.34 mm
